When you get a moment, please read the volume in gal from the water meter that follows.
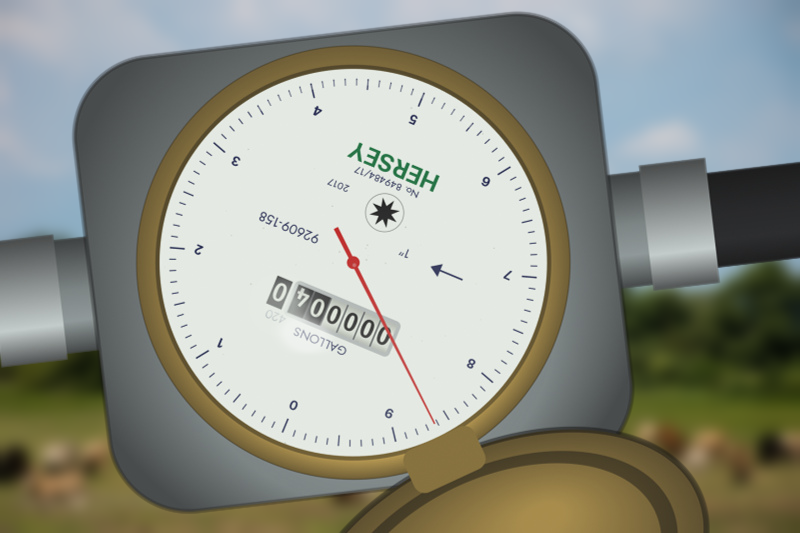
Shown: 38.6 gal
